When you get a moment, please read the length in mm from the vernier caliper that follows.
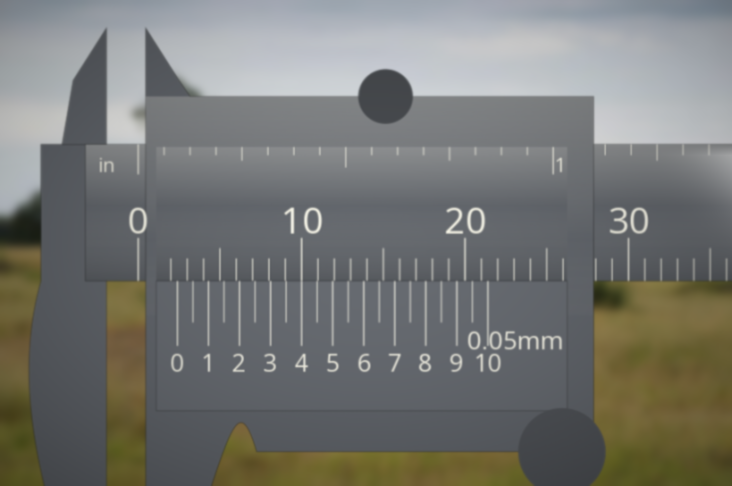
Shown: 2.4 mm
